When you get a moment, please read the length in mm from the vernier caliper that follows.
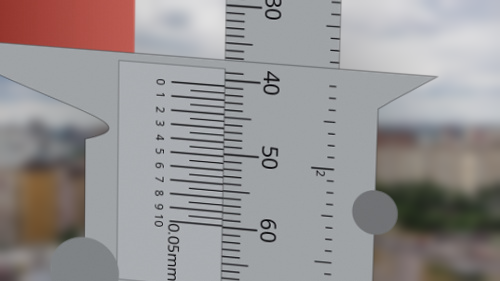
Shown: 40.8 mm
